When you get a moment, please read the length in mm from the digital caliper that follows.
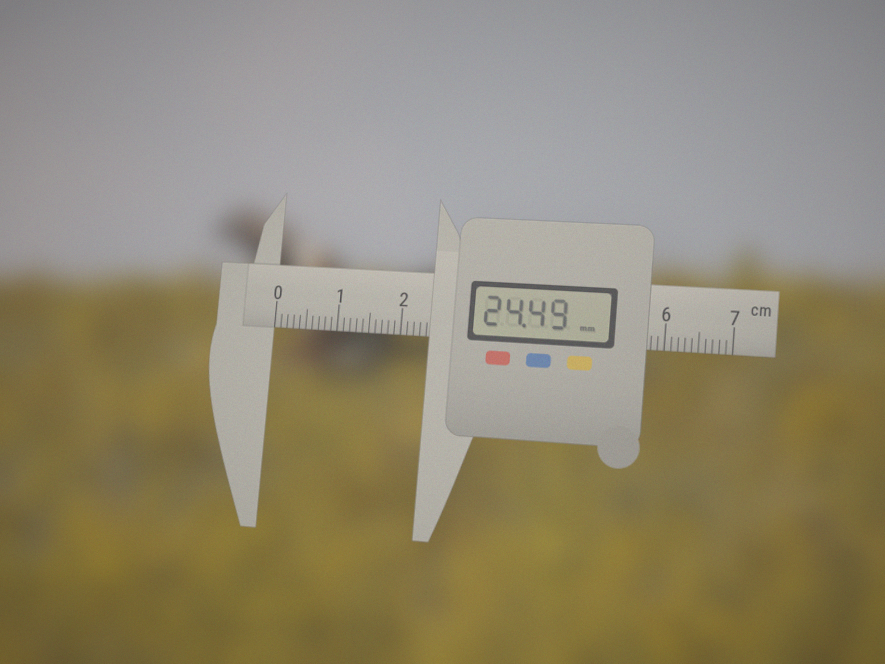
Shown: 24.49 mm
